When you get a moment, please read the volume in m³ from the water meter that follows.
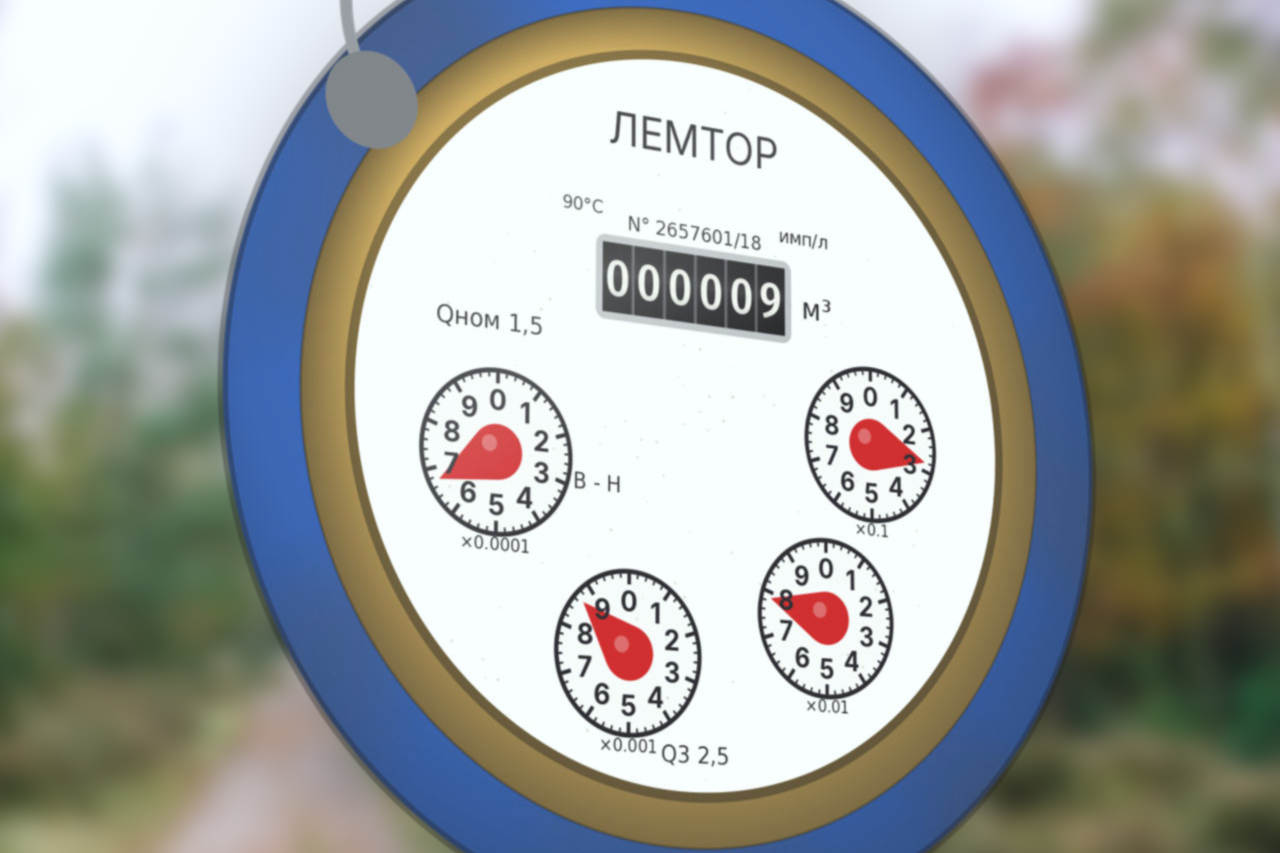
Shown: 9.2786 m³
